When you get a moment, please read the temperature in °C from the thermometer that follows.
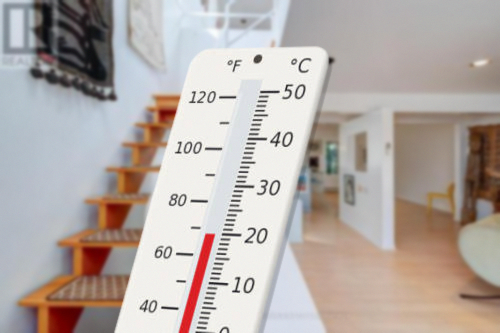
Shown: 20 °C
